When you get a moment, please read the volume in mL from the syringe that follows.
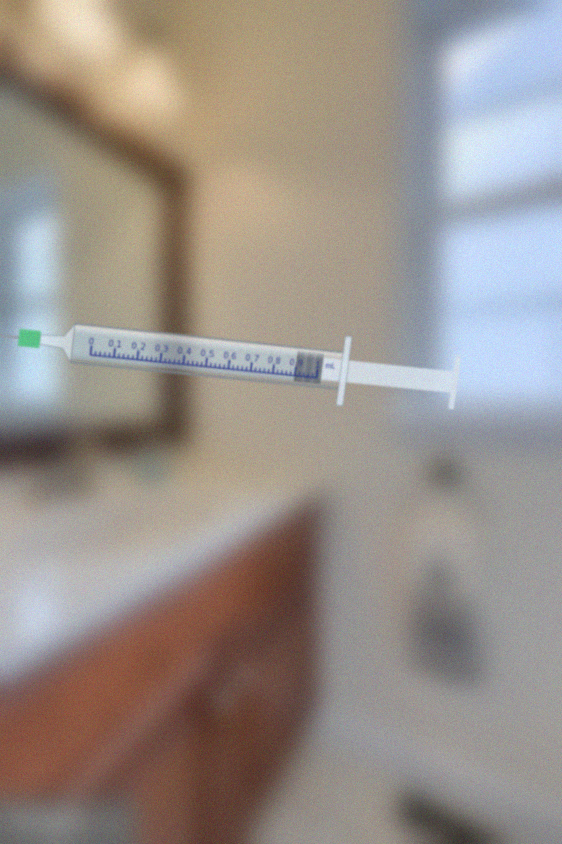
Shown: 0.9 mL
